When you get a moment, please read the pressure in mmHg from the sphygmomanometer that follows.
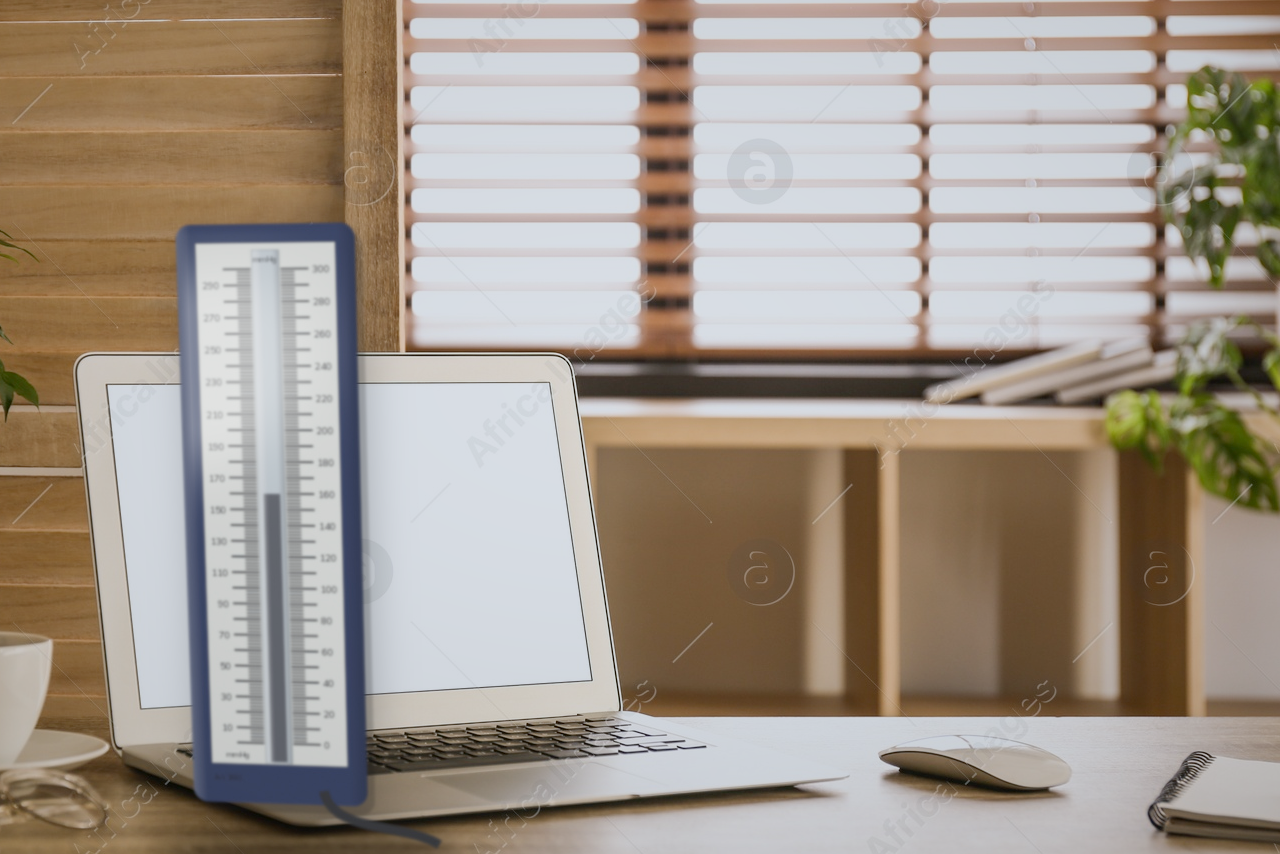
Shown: 160 mmHg
